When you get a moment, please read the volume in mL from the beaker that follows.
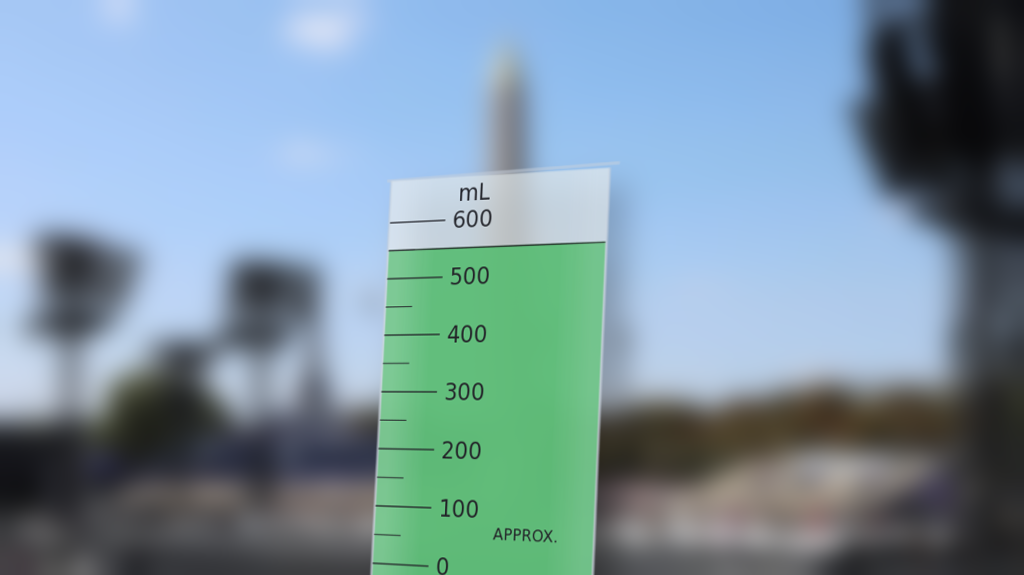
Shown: 550 mL
